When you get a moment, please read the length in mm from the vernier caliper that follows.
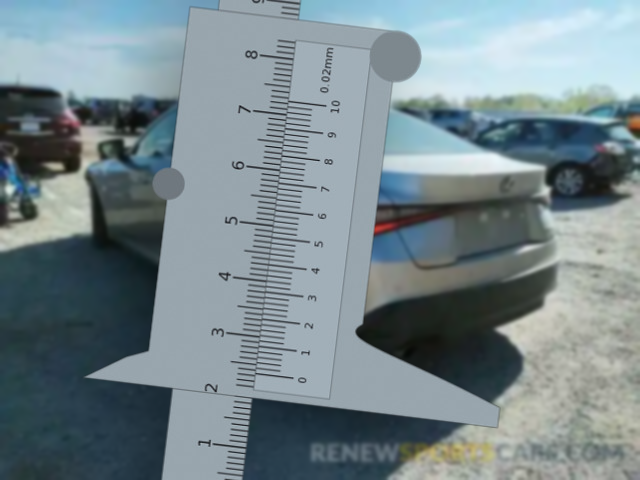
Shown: 23.4 mm
